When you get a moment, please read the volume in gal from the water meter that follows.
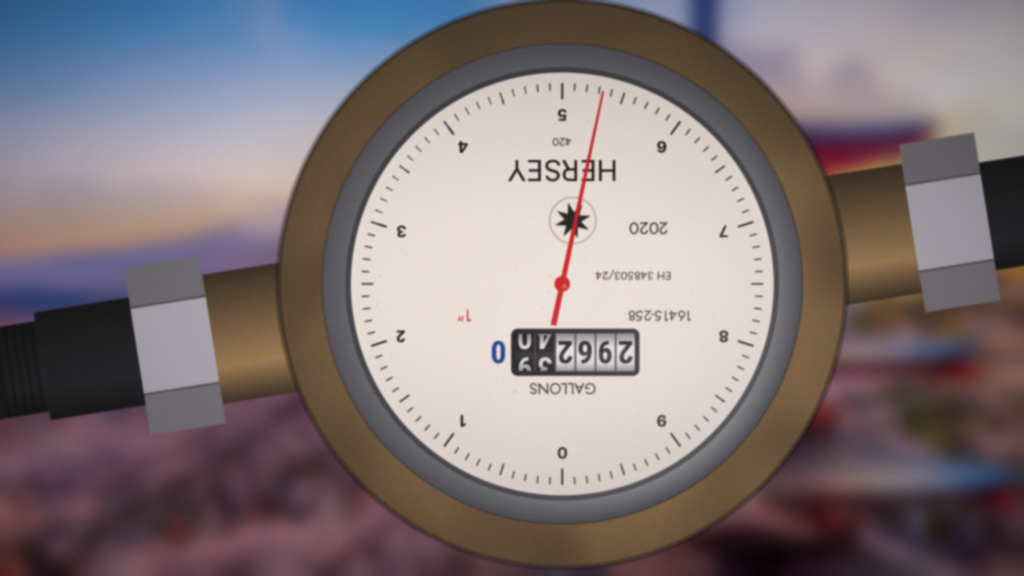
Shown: 2962395.3 gal
